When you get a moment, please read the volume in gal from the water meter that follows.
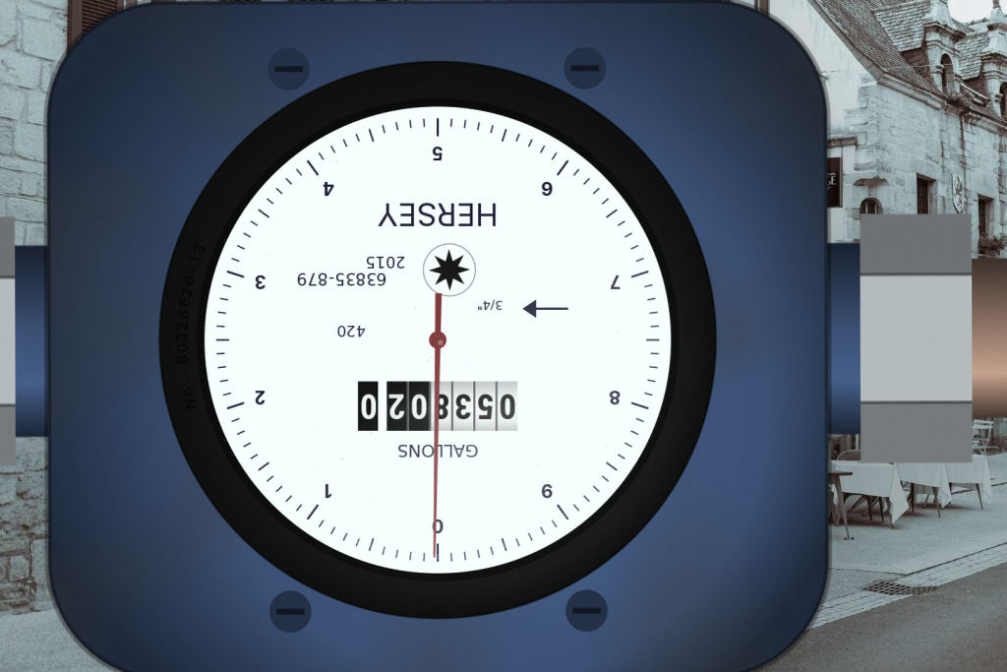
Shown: 538020.0 gal
